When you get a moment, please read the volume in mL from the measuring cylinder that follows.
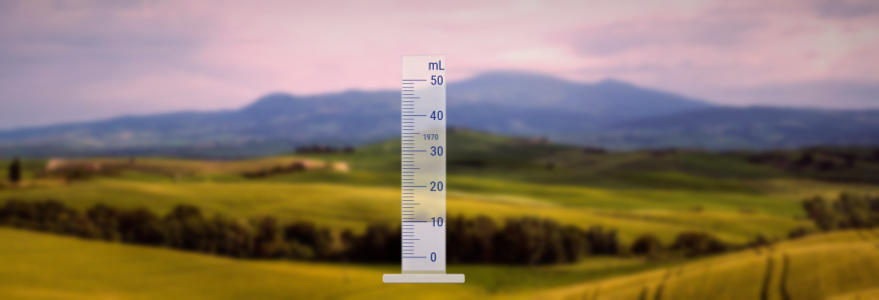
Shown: 10 mL
